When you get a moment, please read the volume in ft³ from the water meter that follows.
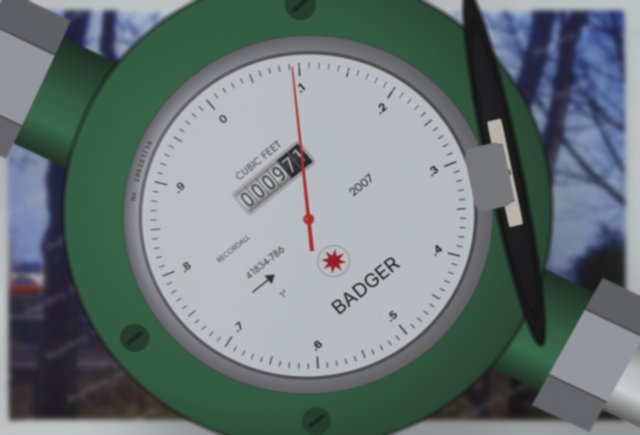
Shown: 971.09 ft³
